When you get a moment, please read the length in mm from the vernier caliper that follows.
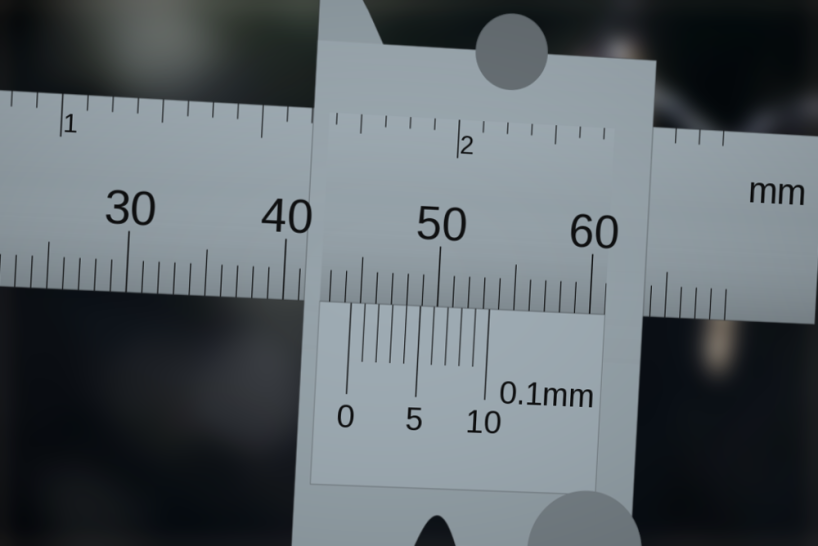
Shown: 44.4 mm
